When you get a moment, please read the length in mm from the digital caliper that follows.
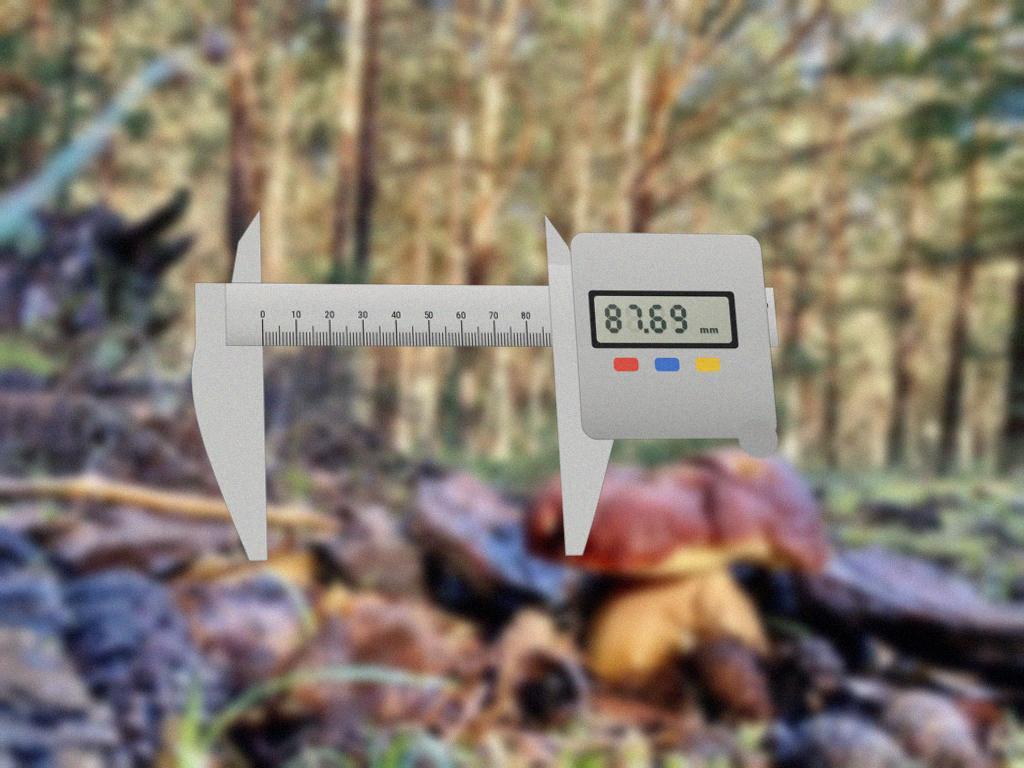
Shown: 87.69 mm
